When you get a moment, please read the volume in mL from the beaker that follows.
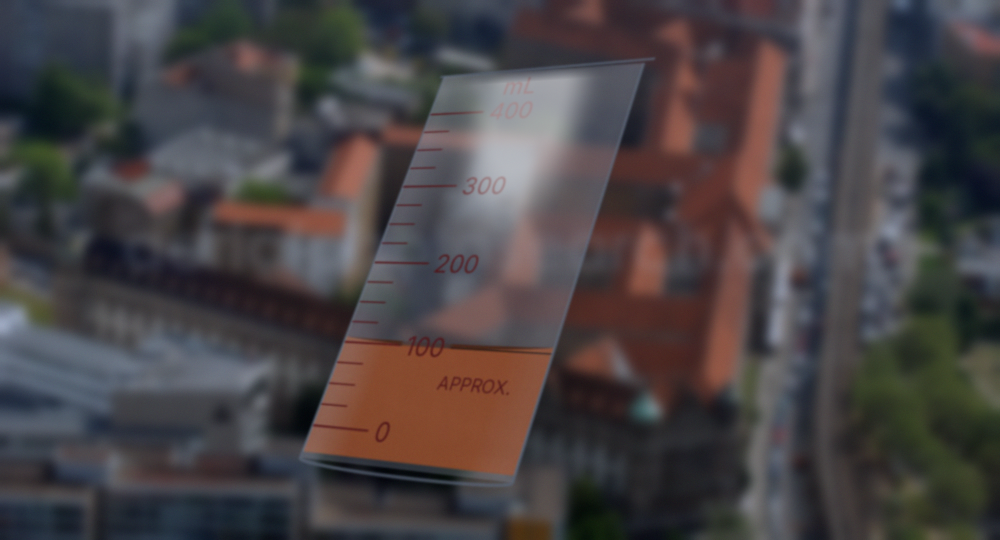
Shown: 100 mL
